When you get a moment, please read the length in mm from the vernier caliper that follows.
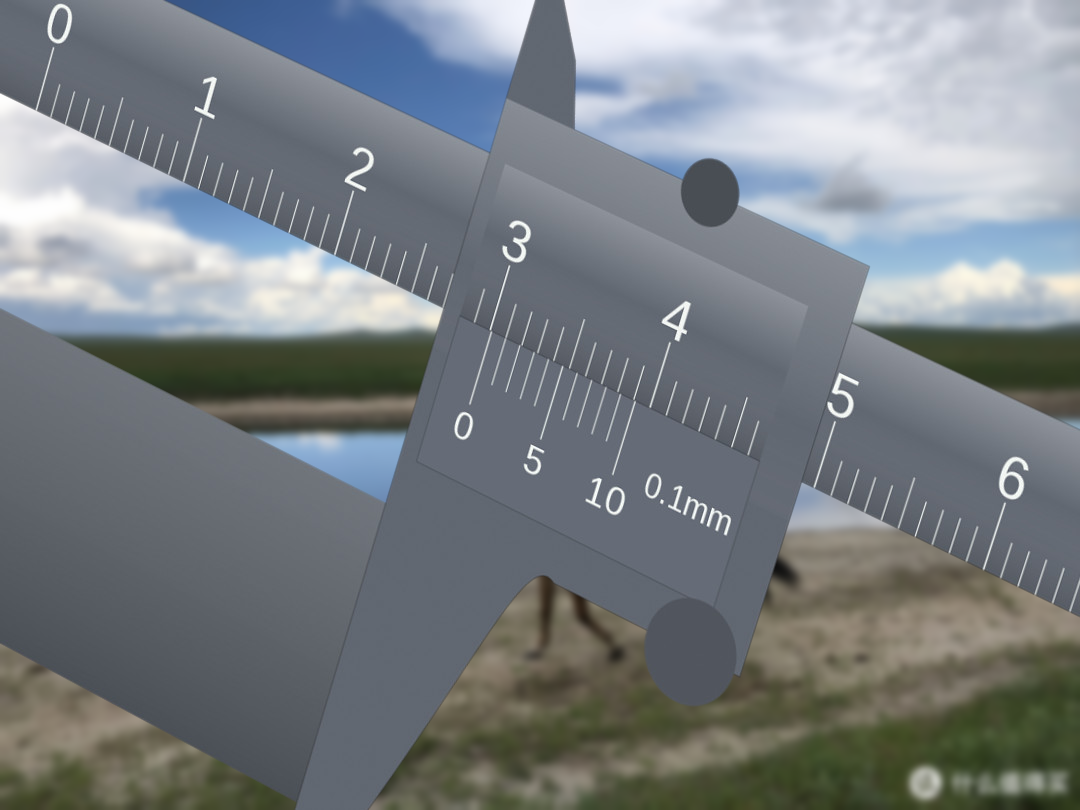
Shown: 30.1 mm
